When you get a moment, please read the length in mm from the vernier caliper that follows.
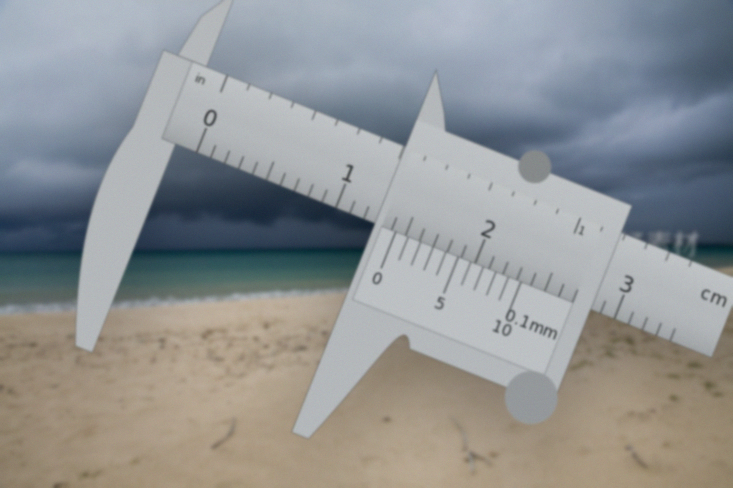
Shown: 14.3 mm
